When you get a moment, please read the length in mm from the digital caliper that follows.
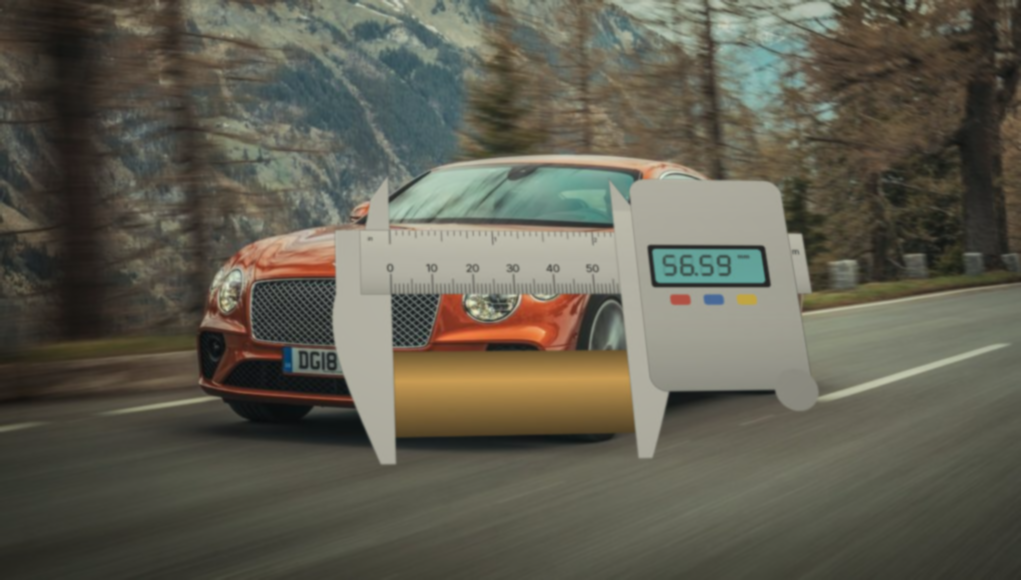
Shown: 56.59 mm
